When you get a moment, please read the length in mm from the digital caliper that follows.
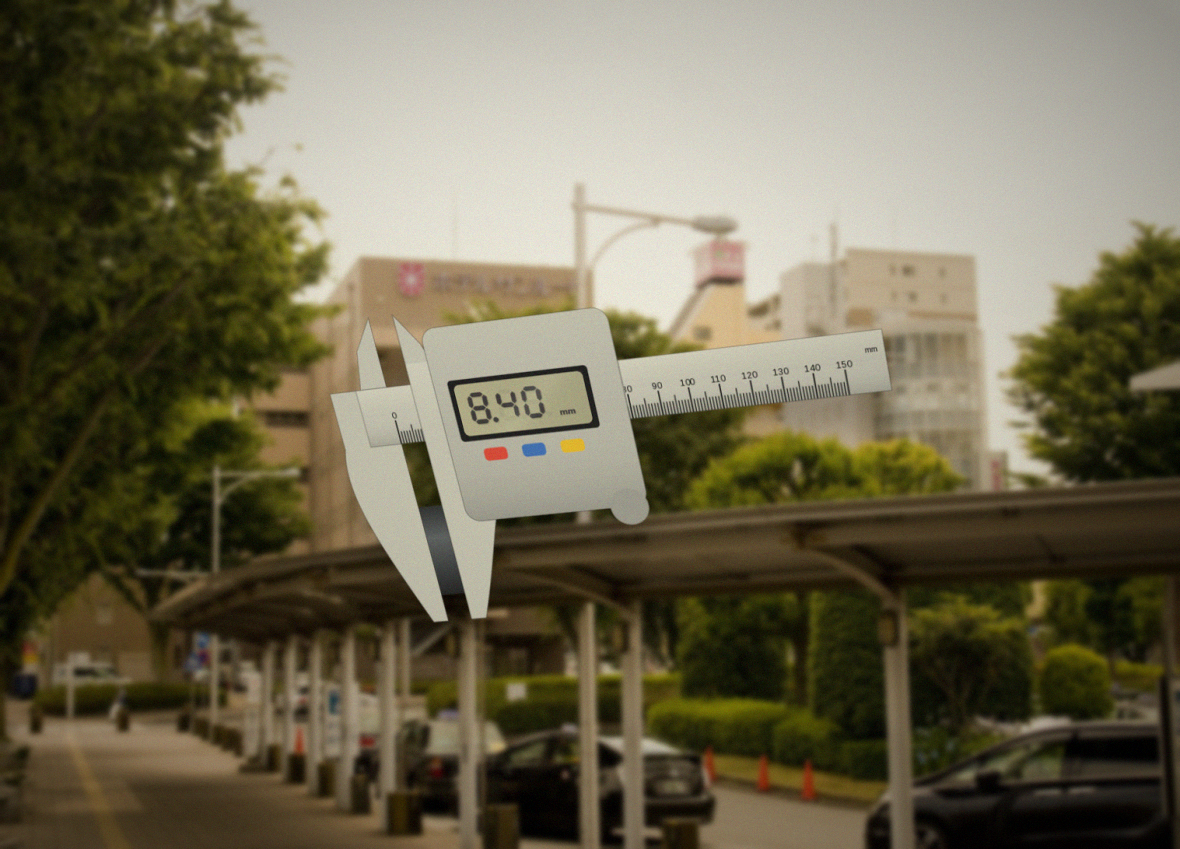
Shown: 8.40 mm
